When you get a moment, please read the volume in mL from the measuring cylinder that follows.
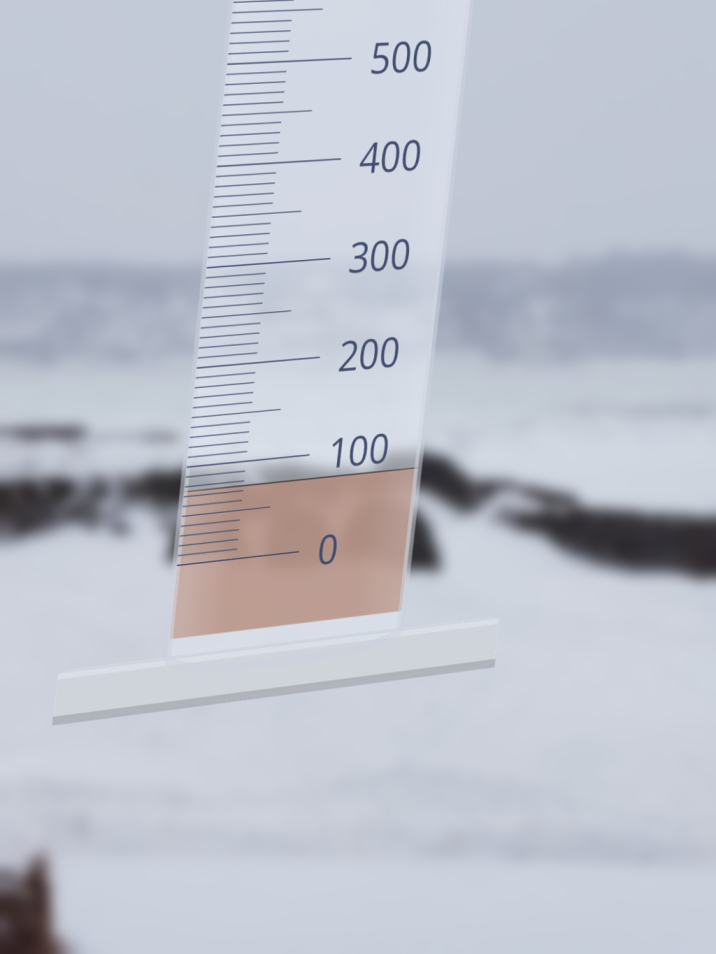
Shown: 75 mL
